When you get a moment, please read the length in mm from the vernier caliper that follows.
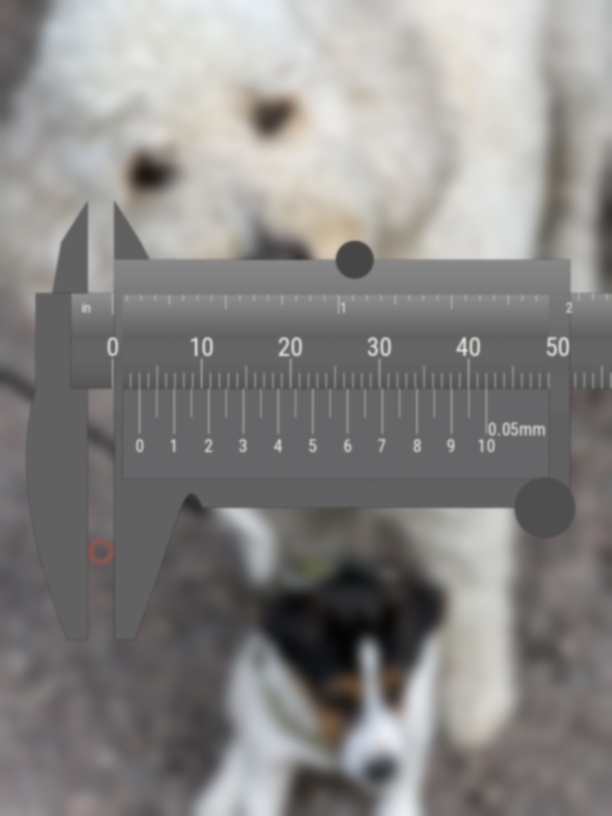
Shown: 3.0 mm
